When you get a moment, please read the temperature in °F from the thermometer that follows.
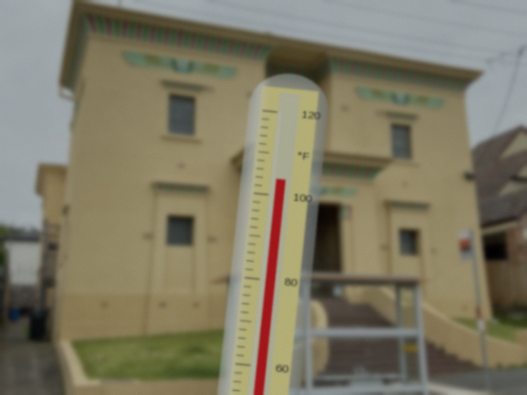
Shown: 104 °F
